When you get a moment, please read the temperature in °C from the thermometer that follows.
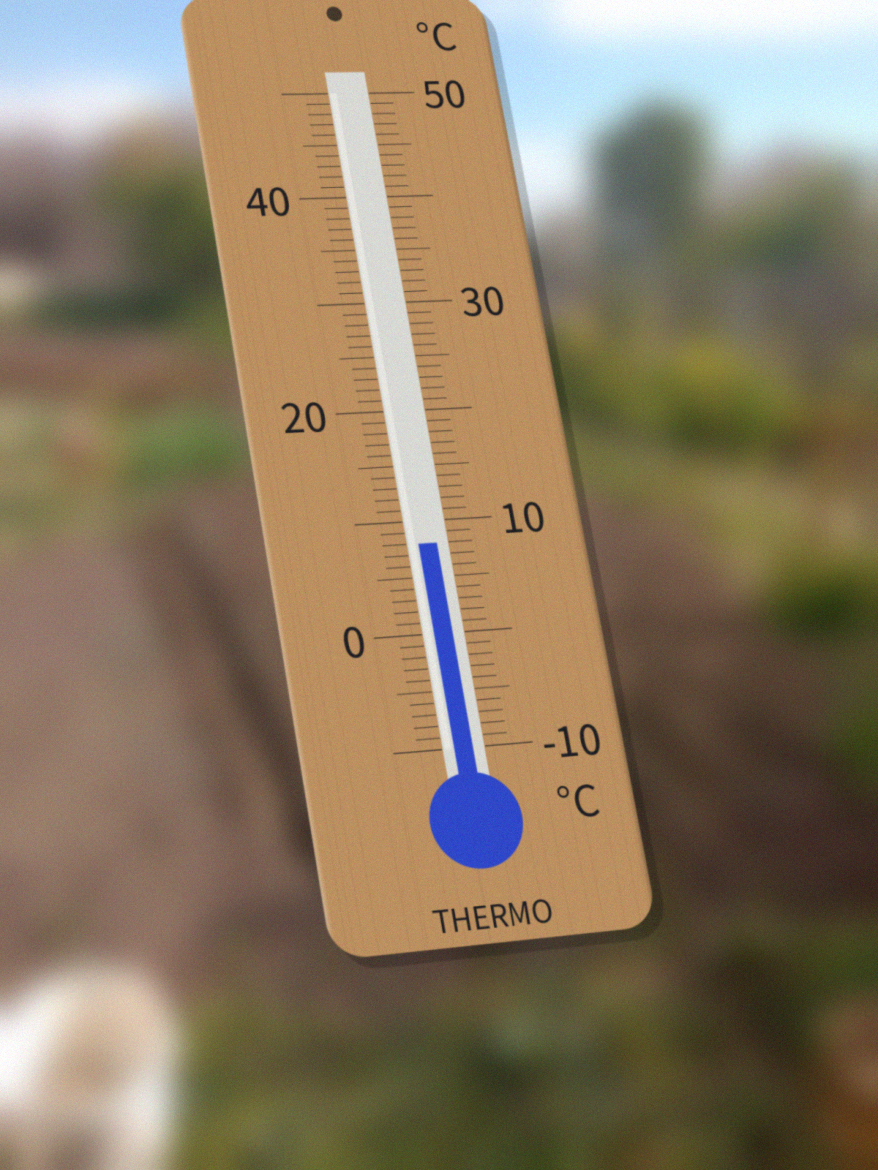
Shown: 8 °C
